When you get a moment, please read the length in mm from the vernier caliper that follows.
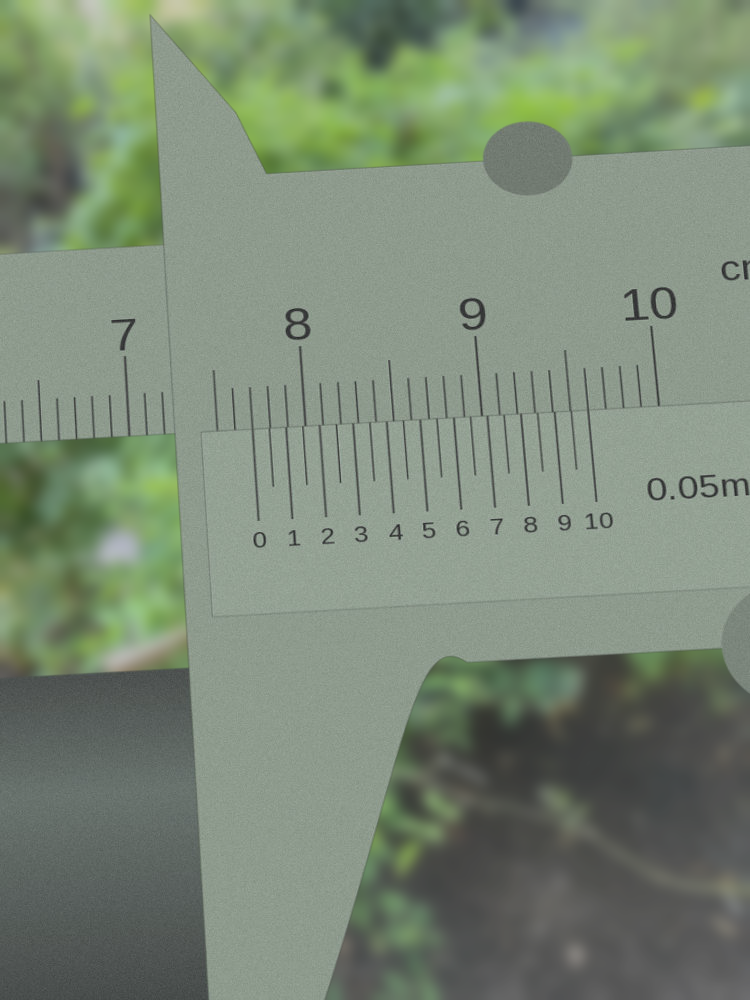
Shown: 77.0 mm
